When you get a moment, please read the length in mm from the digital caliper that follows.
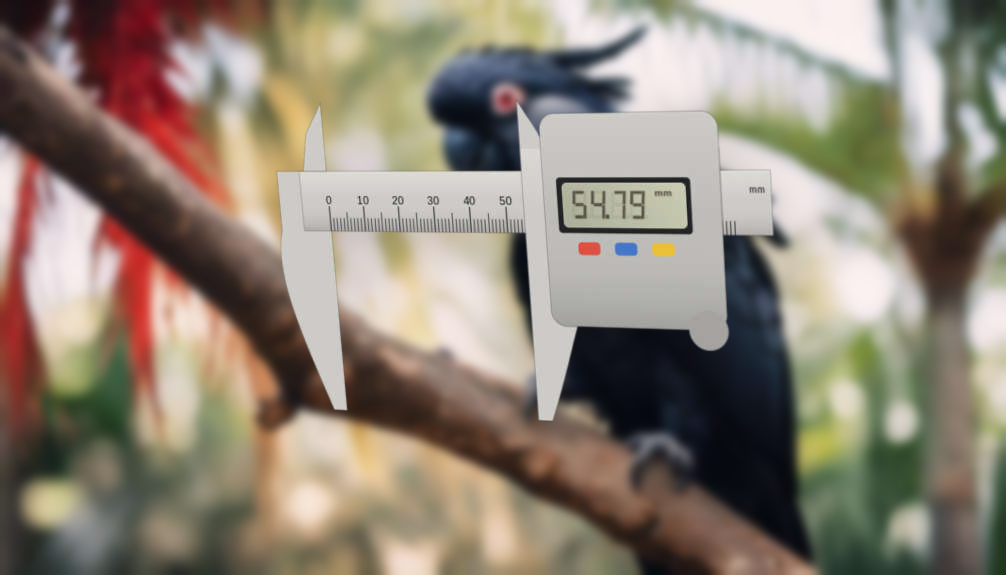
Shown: 54.79 mm
